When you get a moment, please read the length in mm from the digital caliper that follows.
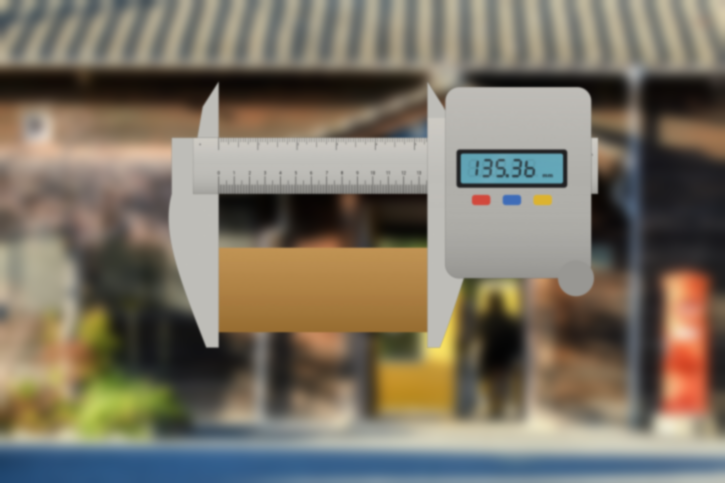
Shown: 135.36 mm
